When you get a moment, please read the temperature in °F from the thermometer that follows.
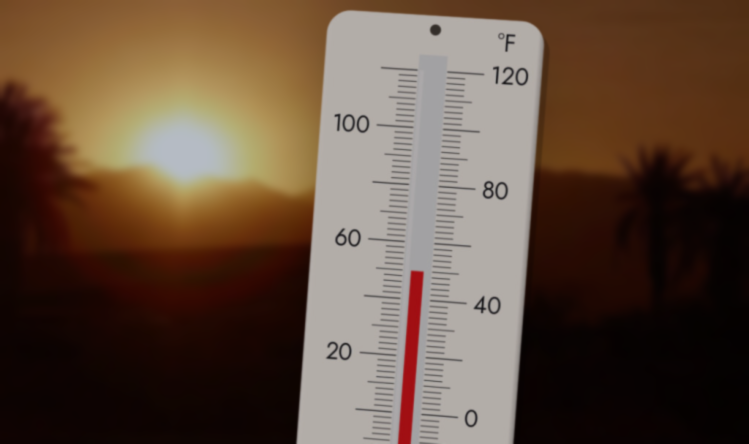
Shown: 50 °F
